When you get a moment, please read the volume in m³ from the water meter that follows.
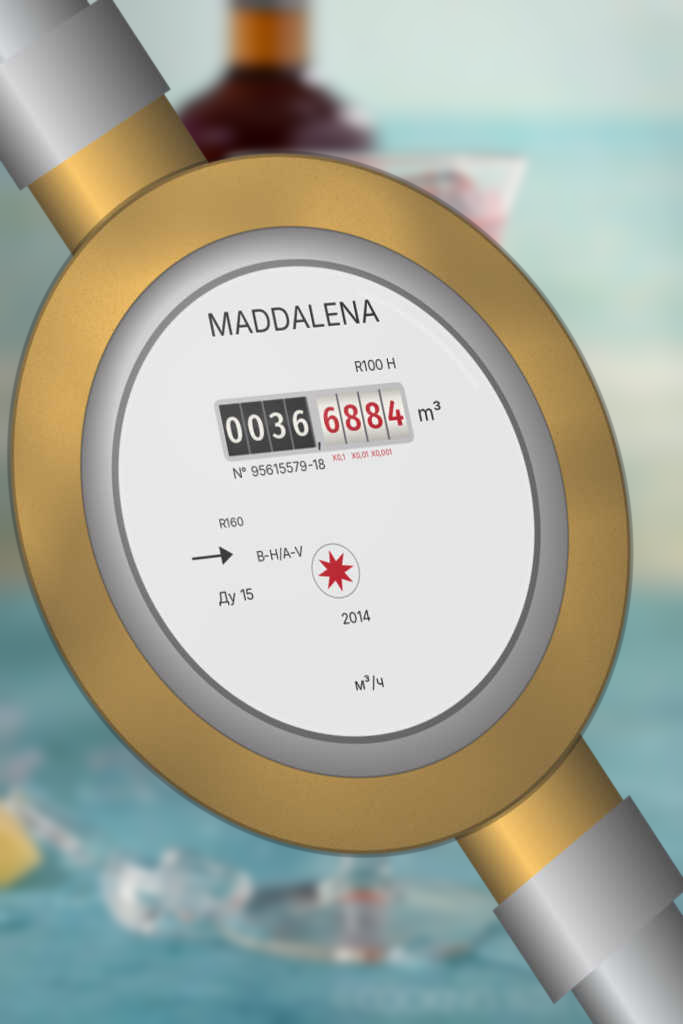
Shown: 36.6884 m³
